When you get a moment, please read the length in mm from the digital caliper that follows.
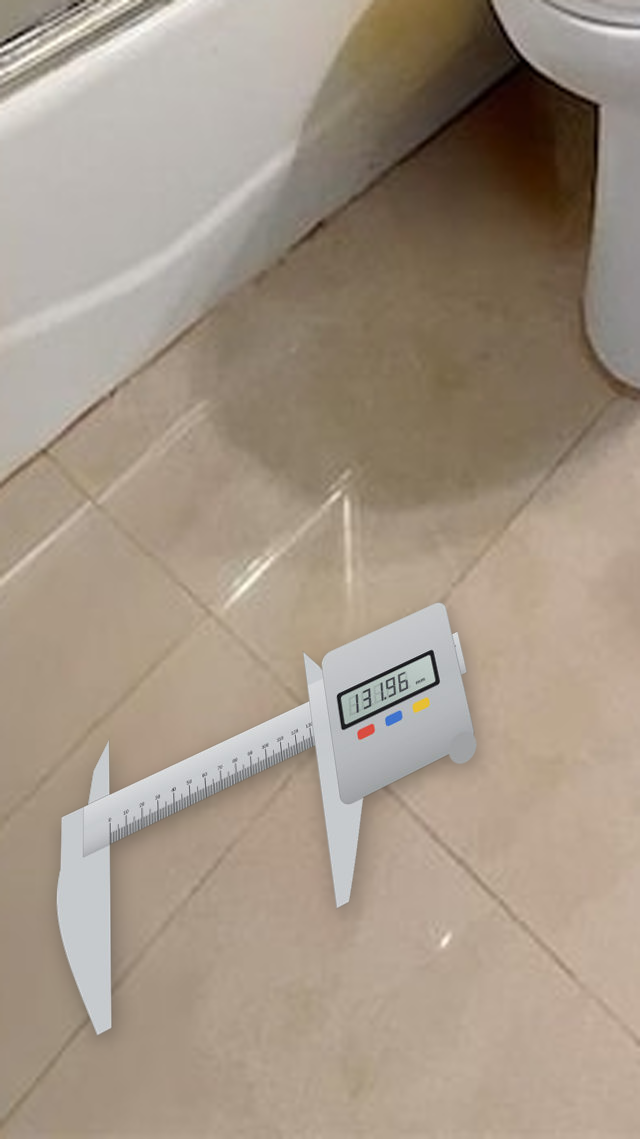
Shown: 131.96 mm
